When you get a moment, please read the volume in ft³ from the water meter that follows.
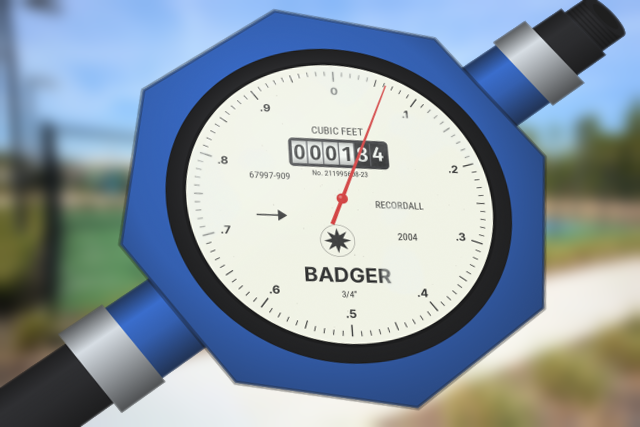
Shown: 184.06 ft³
